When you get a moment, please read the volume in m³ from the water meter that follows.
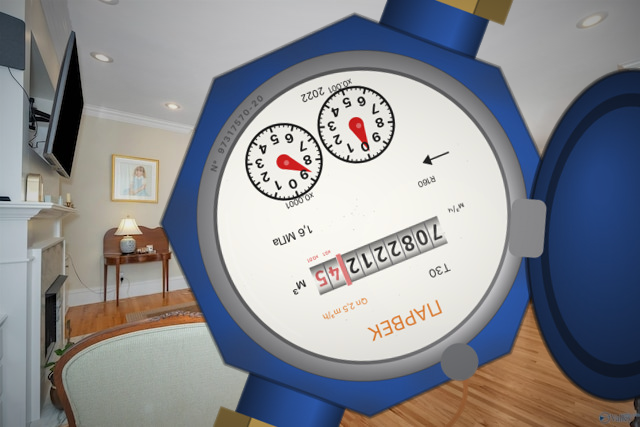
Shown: 7082212.4498 m³
